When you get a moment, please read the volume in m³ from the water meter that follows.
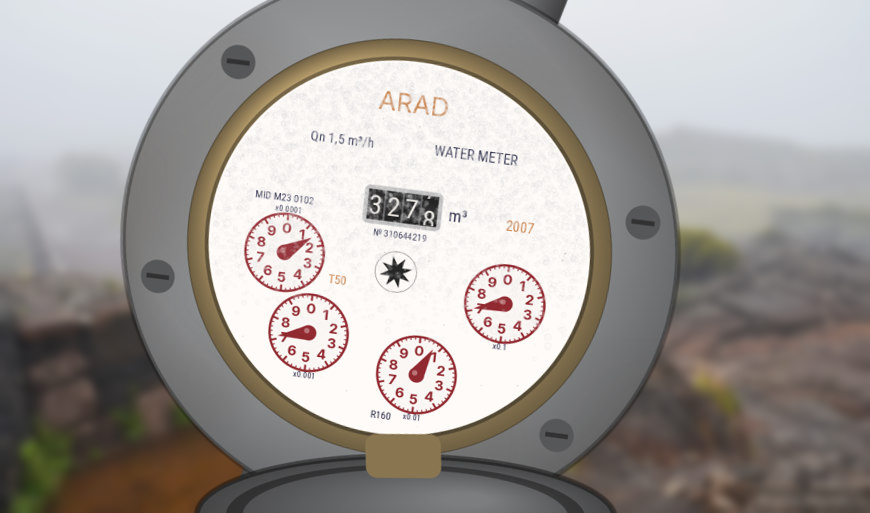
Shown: 3277.7071 m³
